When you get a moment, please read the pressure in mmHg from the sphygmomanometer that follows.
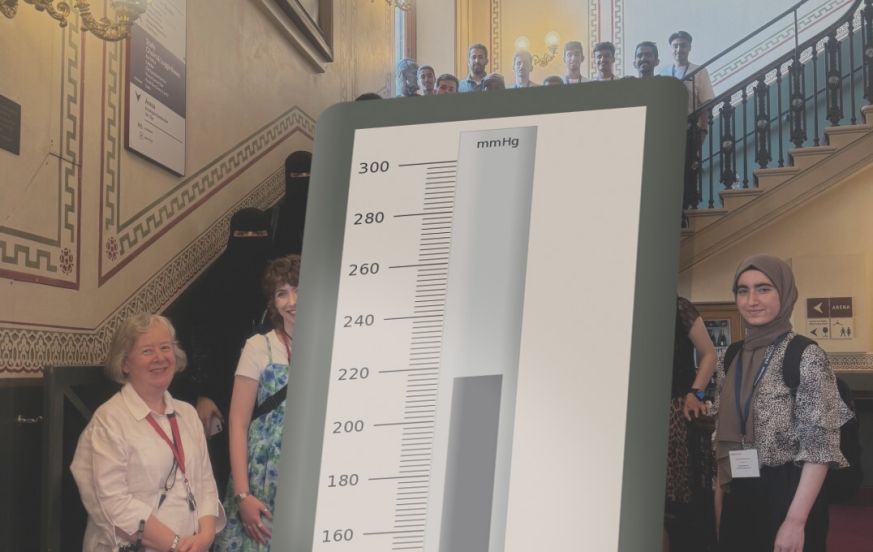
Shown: 216 mmHg
